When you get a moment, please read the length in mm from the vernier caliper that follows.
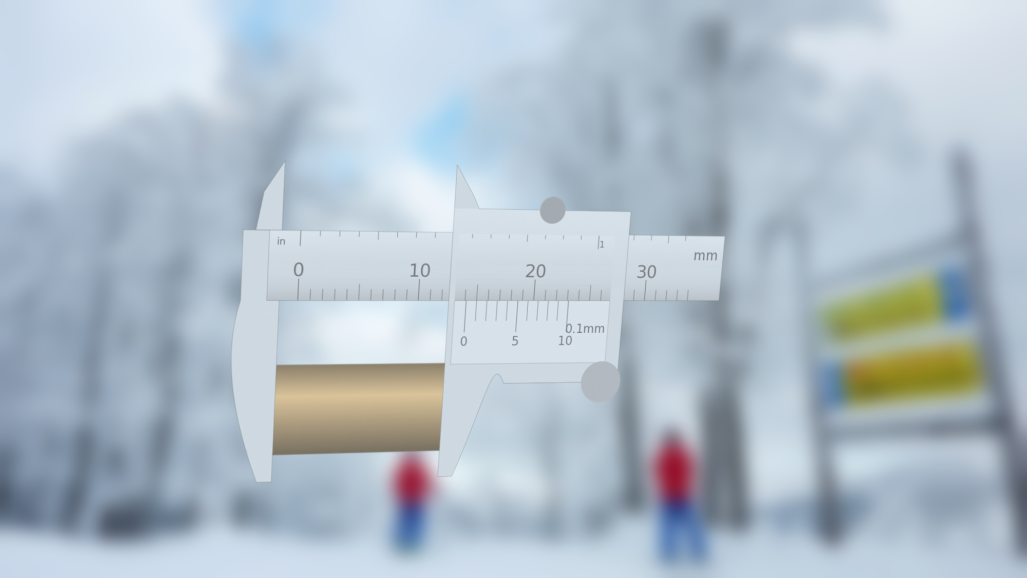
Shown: 14.1 mm
